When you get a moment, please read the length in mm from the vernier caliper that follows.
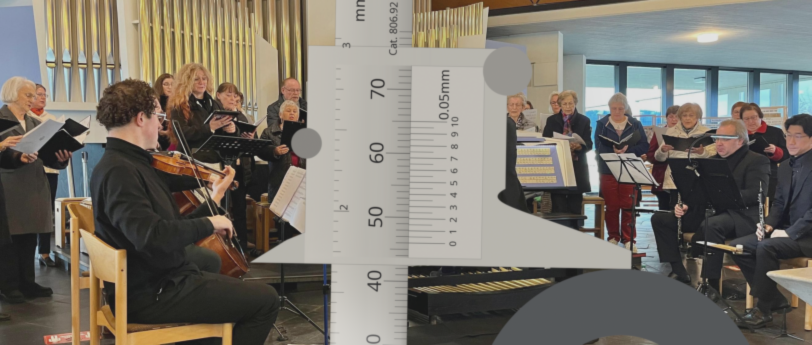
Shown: 46.0 mm
